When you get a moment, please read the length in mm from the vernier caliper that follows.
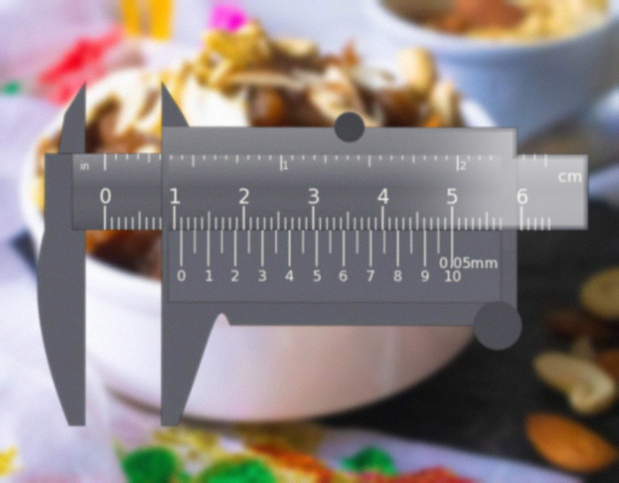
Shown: 11.0 mm
